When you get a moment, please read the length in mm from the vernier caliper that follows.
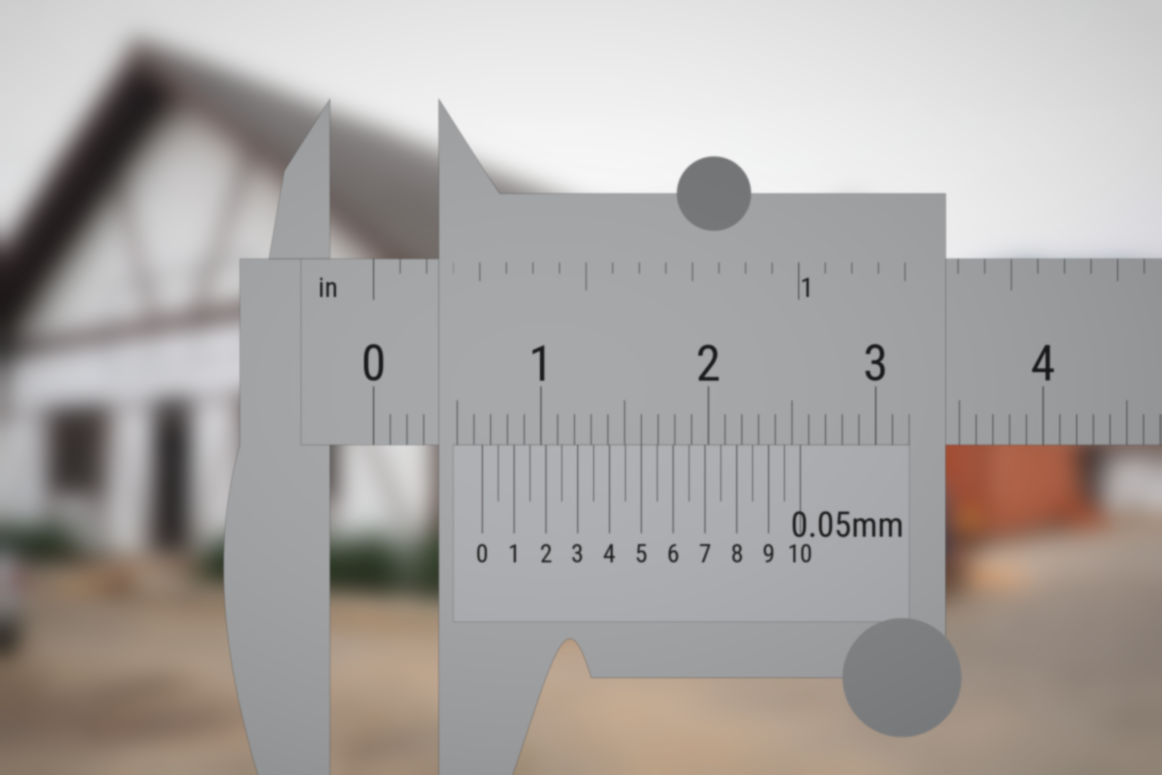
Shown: 6.5 mm
